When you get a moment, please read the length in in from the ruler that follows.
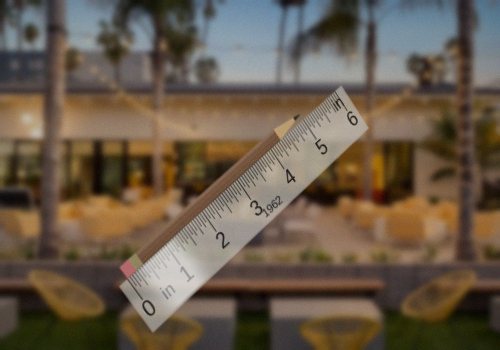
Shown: 5 in
